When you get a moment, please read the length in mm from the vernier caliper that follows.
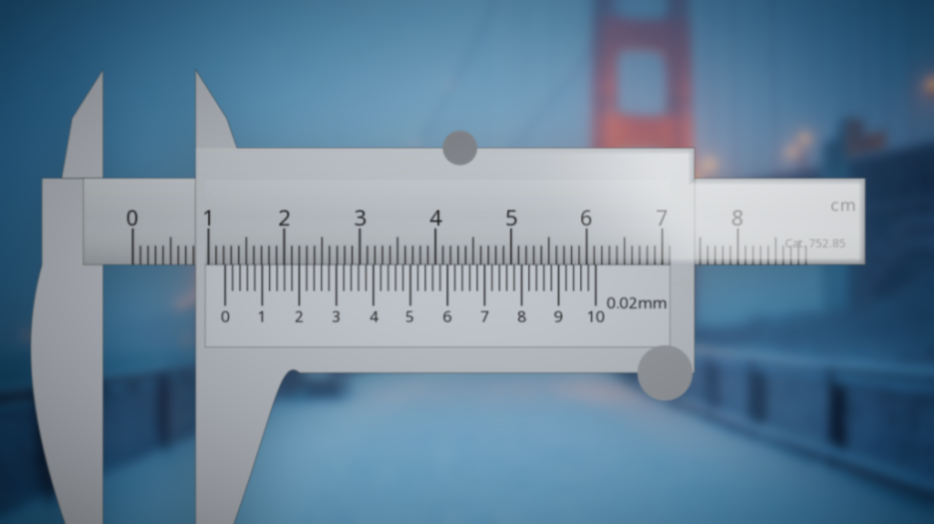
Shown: 12.2 mm
